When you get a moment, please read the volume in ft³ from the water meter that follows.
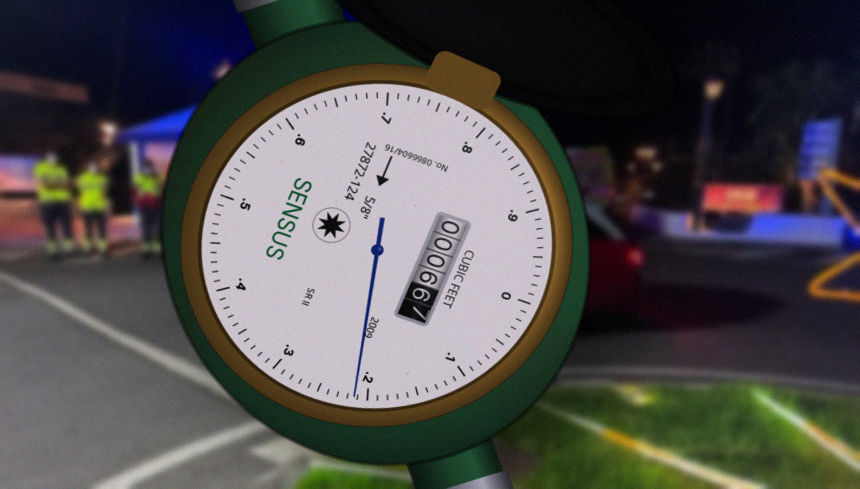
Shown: 667.21 ft³
